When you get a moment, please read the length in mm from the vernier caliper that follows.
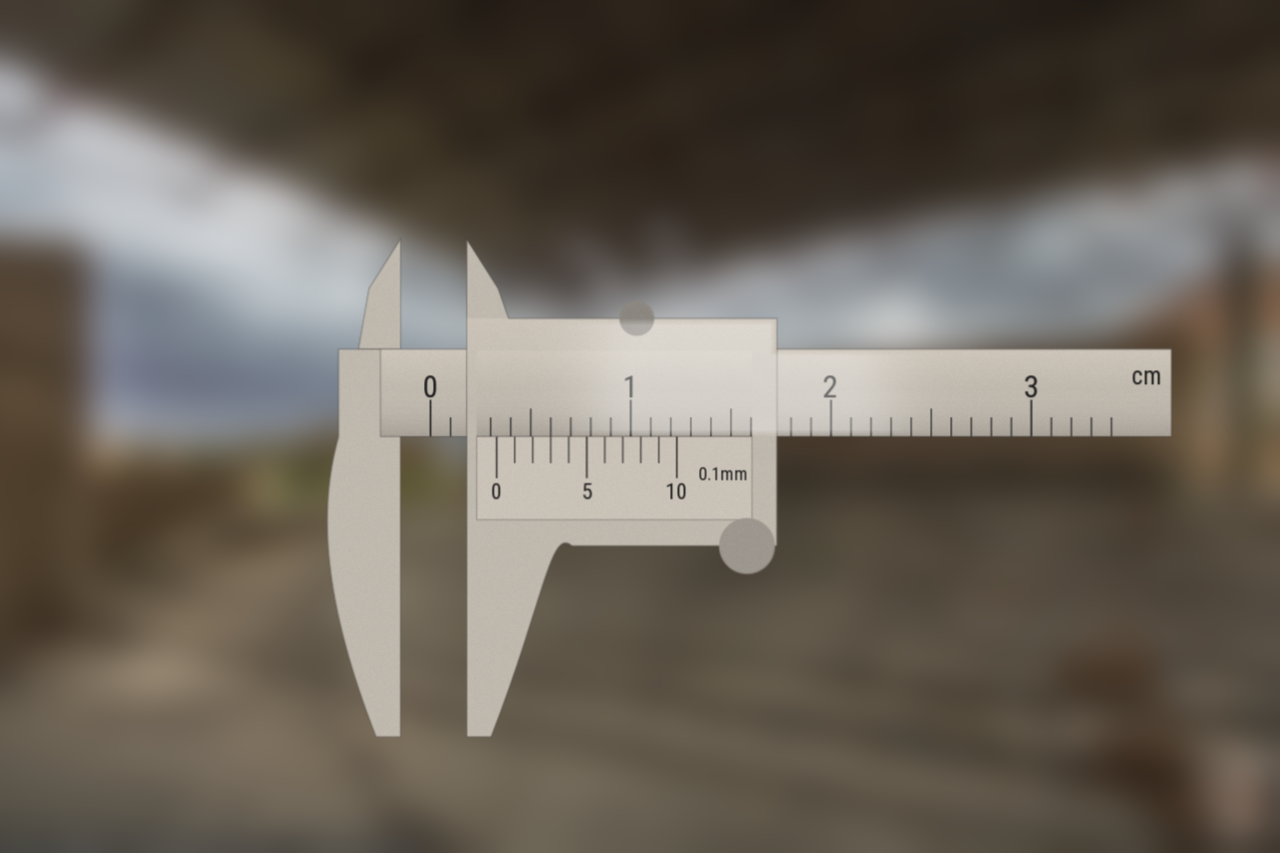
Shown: 3.3 mm
